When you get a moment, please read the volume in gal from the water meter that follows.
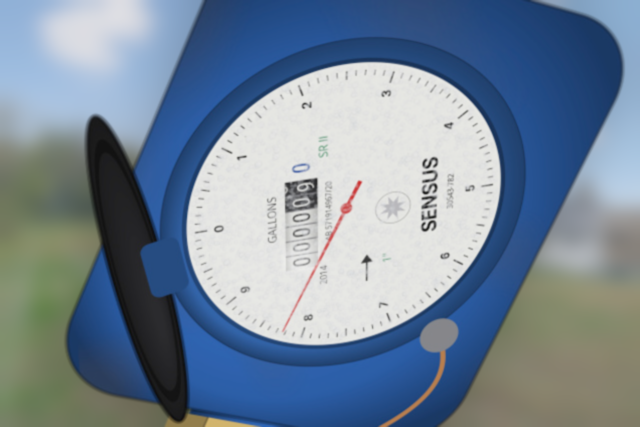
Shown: 88.2 gal
